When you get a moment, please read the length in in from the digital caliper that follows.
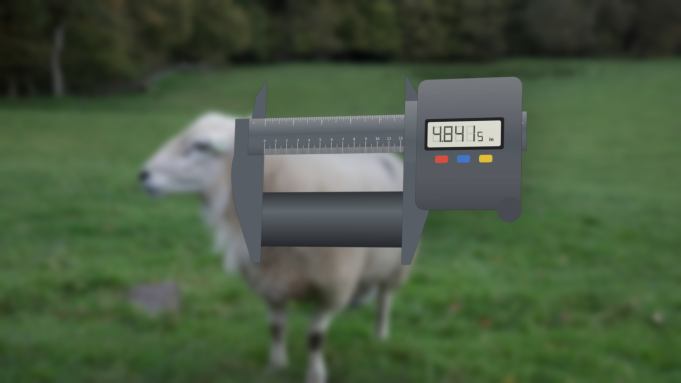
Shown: 4.8415 in
